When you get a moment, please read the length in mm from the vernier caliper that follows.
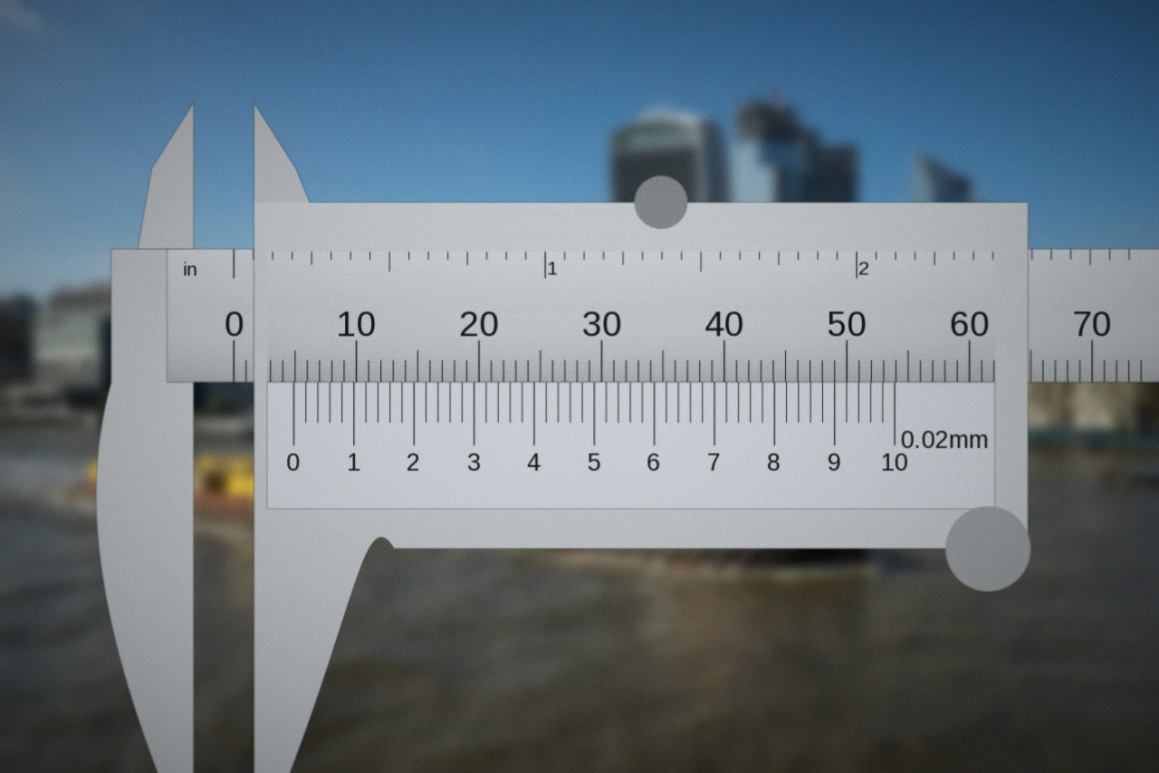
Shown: 4.9 mm
